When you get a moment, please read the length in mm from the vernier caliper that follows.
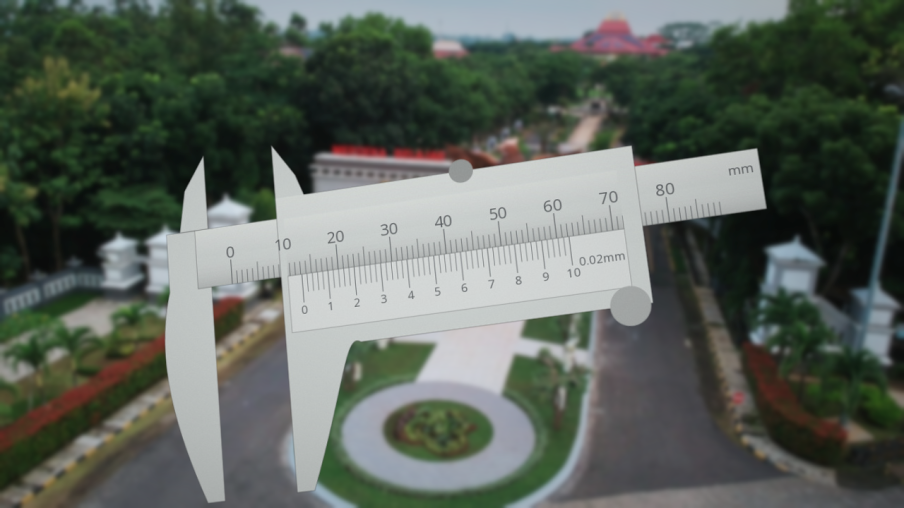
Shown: 13.2 mm
